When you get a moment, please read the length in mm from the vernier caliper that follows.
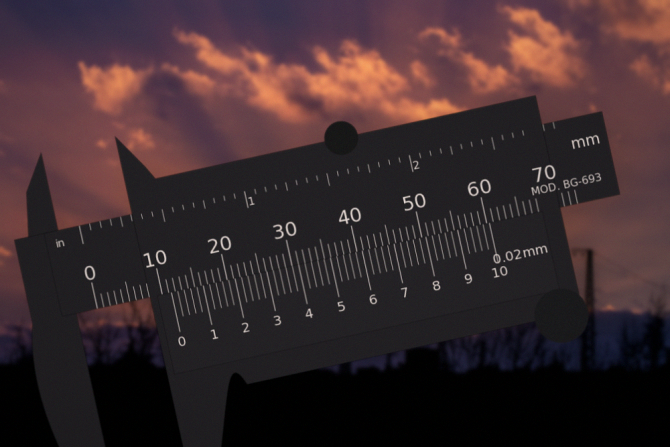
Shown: 11.4 mm
